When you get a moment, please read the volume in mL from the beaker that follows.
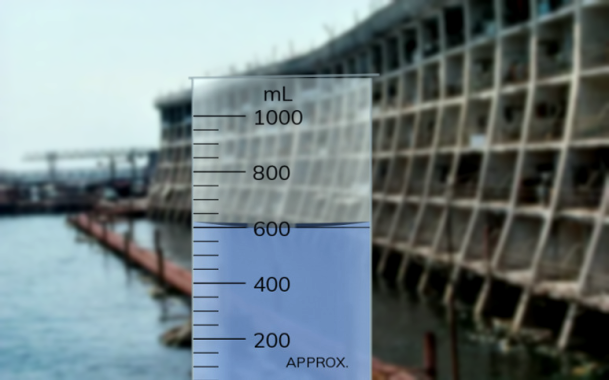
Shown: 600 mL
